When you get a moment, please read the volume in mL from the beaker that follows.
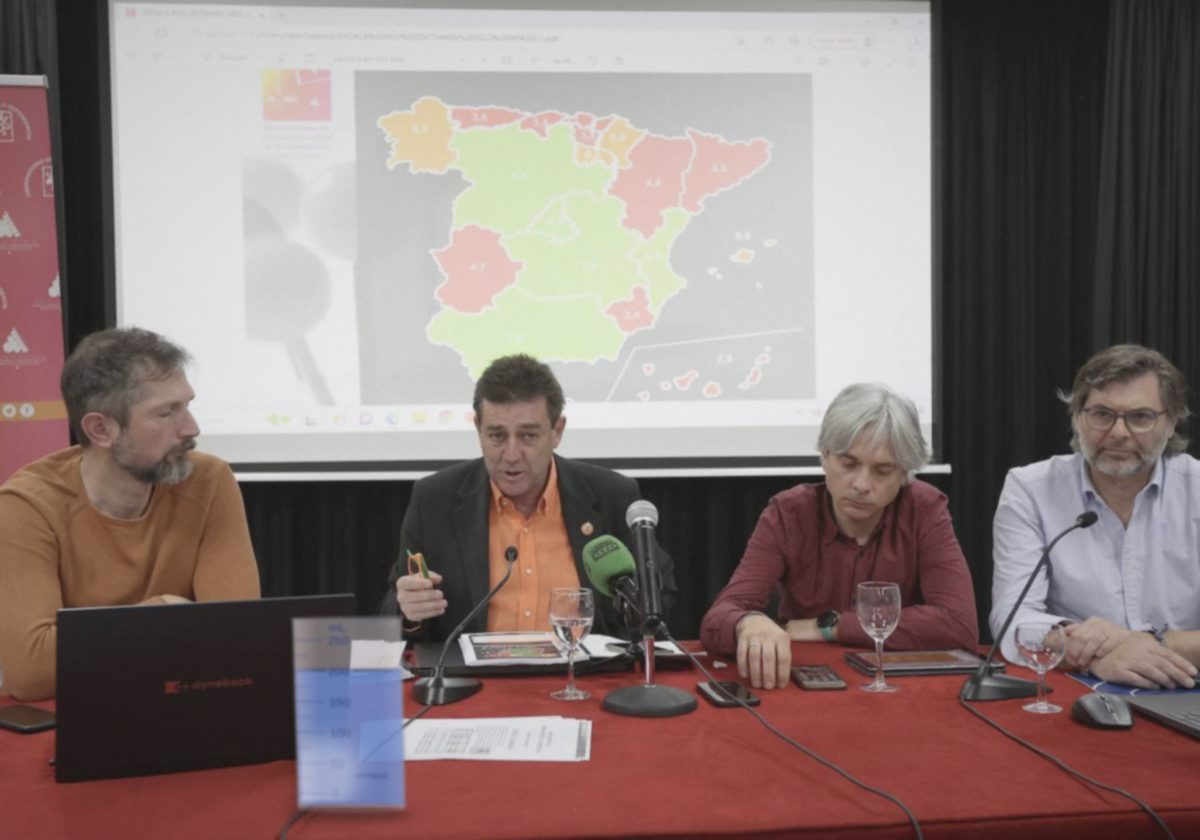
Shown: 200 mL
